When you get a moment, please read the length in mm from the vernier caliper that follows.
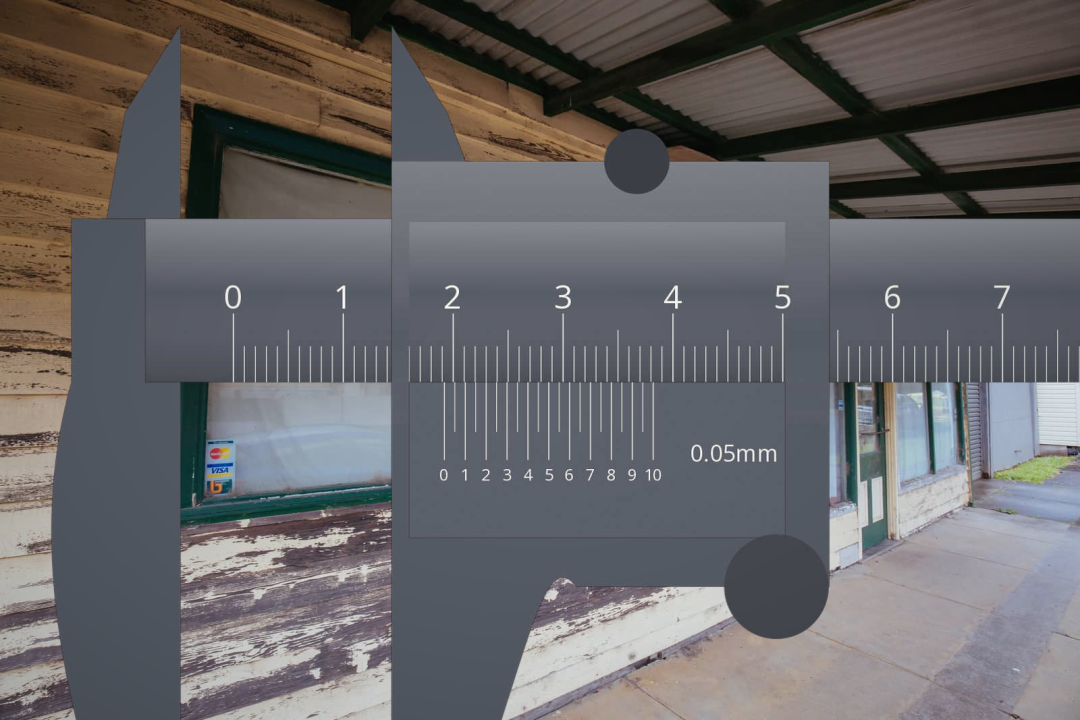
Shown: 19.2 mm
